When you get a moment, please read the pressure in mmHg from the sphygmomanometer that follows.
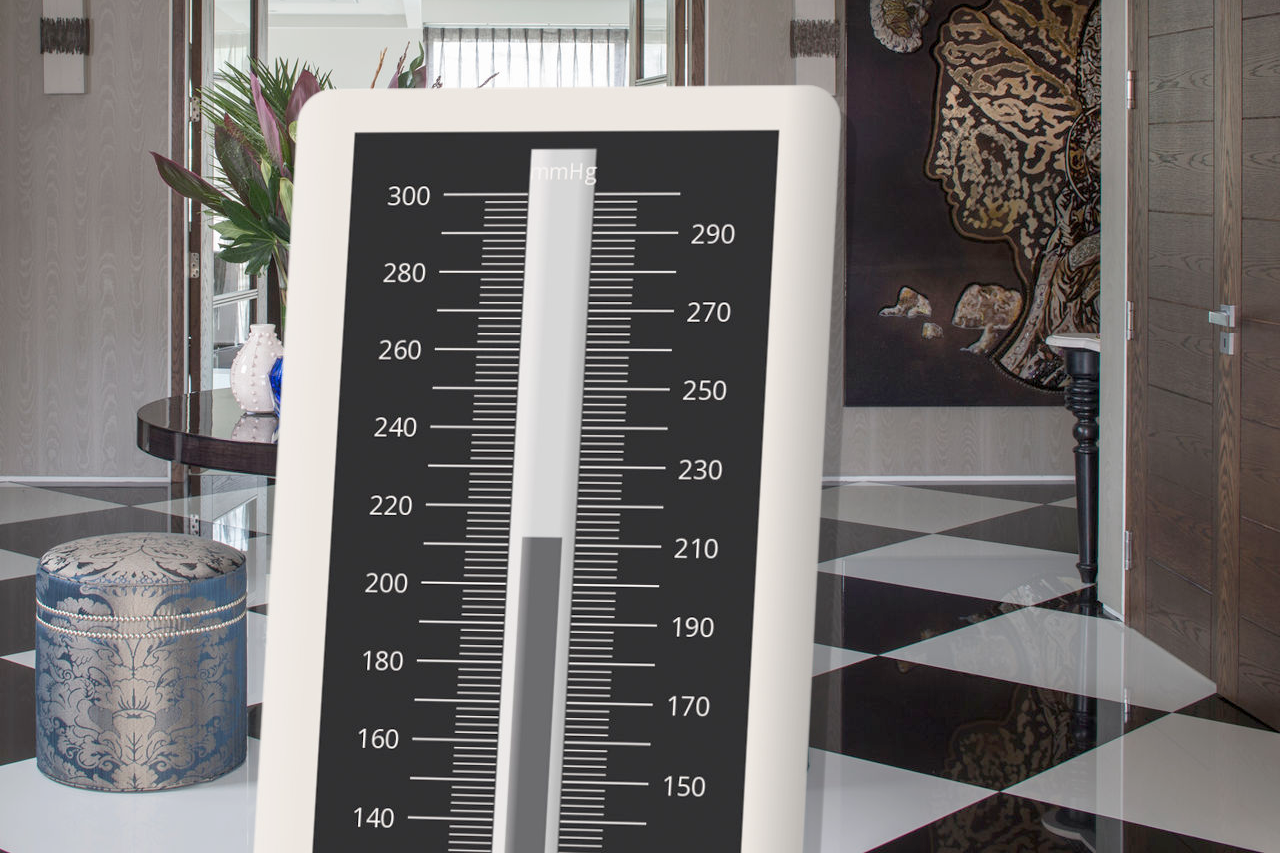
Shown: 212 mmHg
